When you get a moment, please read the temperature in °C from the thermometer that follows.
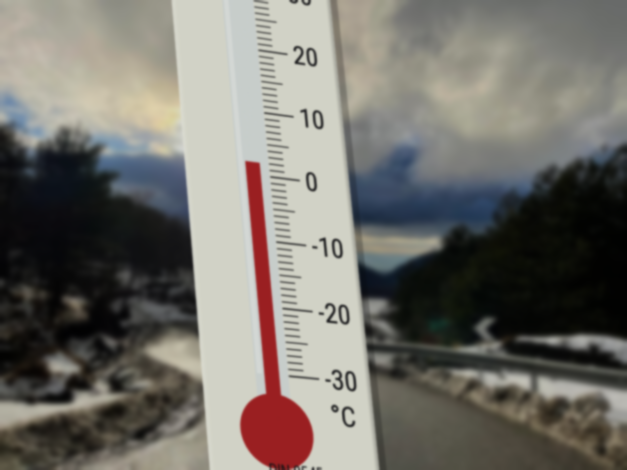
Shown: 2 °C
